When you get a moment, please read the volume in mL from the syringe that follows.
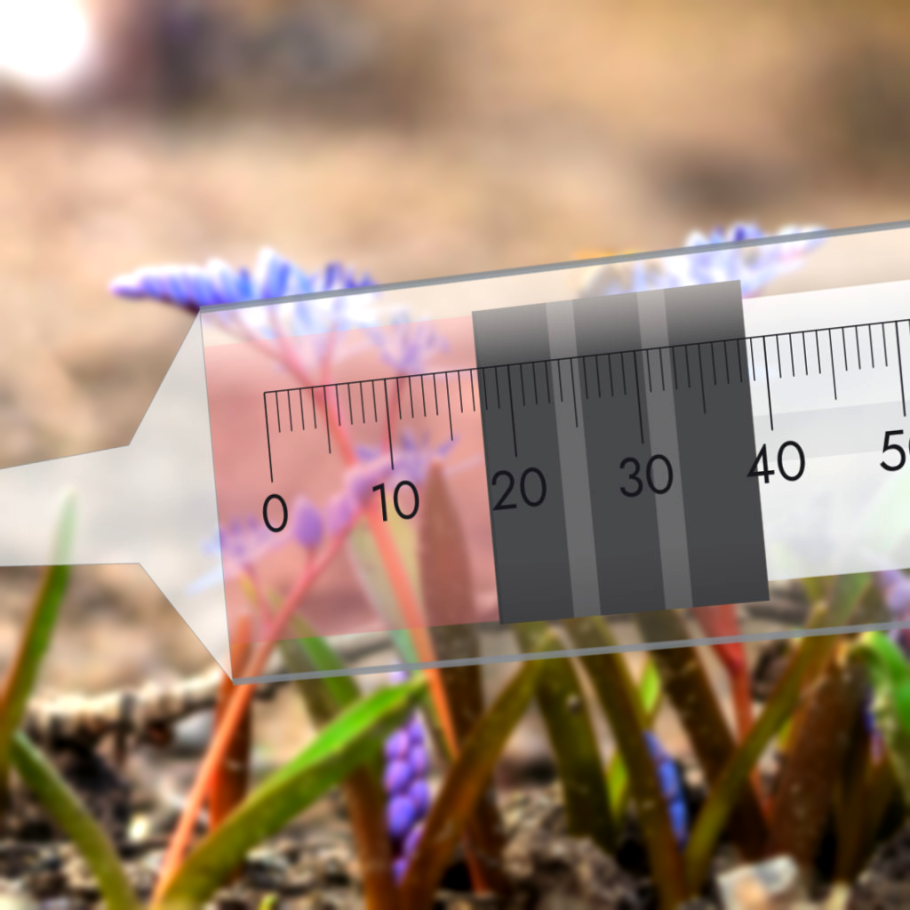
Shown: 17.5 mL
